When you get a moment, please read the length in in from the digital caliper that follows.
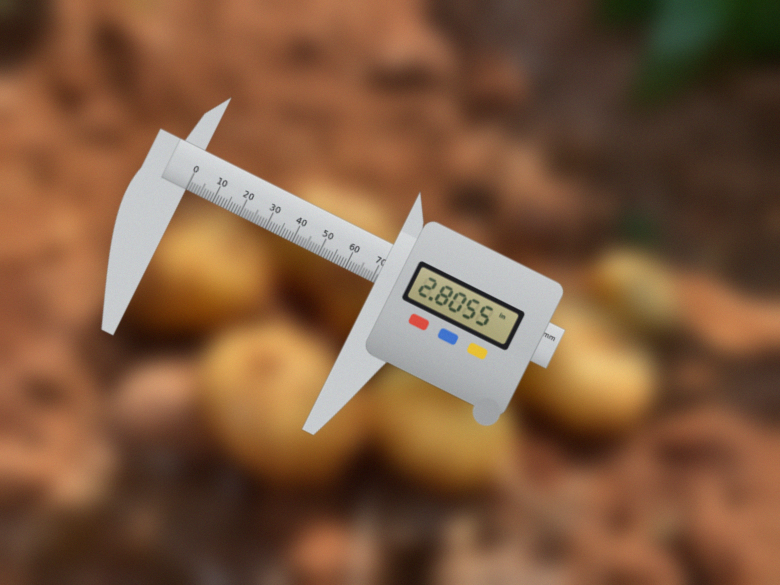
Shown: 2.8055 in
